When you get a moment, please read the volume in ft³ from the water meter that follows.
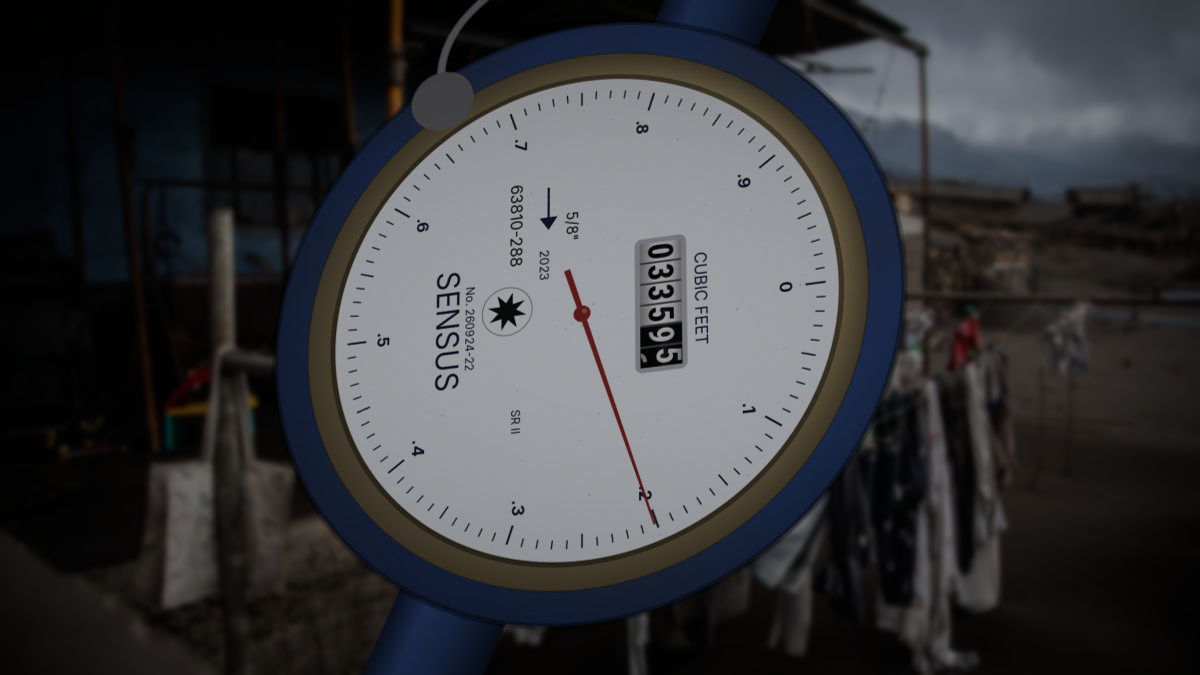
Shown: 33595.20 ft³
